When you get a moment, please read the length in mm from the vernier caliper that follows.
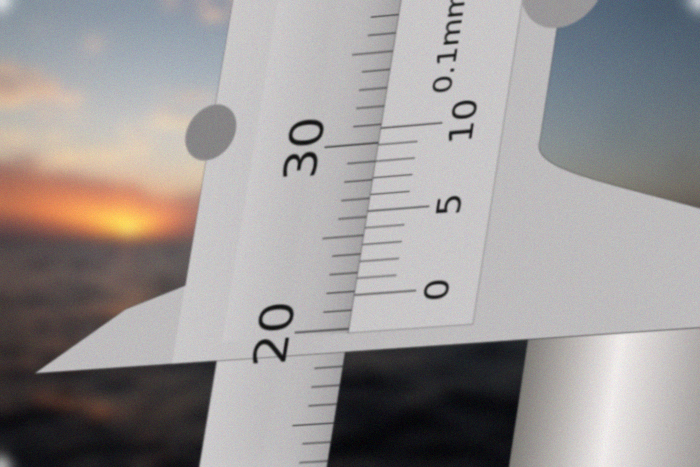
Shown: 21.8 mm
